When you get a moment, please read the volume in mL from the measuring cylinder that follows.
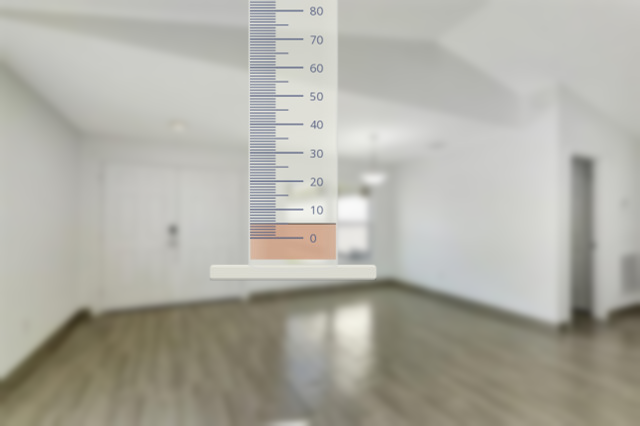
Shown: 5 mL
